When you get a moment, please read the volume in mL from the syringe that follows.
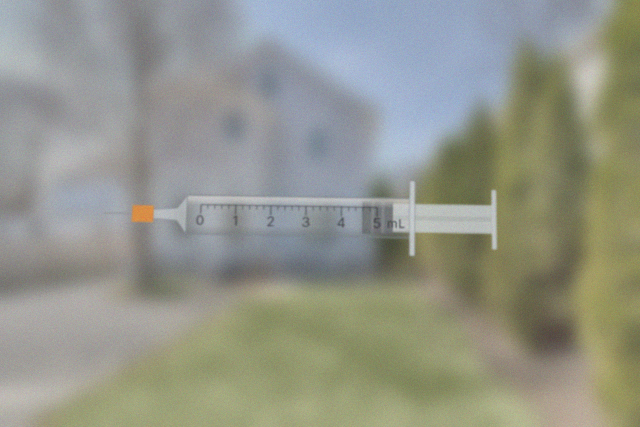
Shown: 4.6 mL
